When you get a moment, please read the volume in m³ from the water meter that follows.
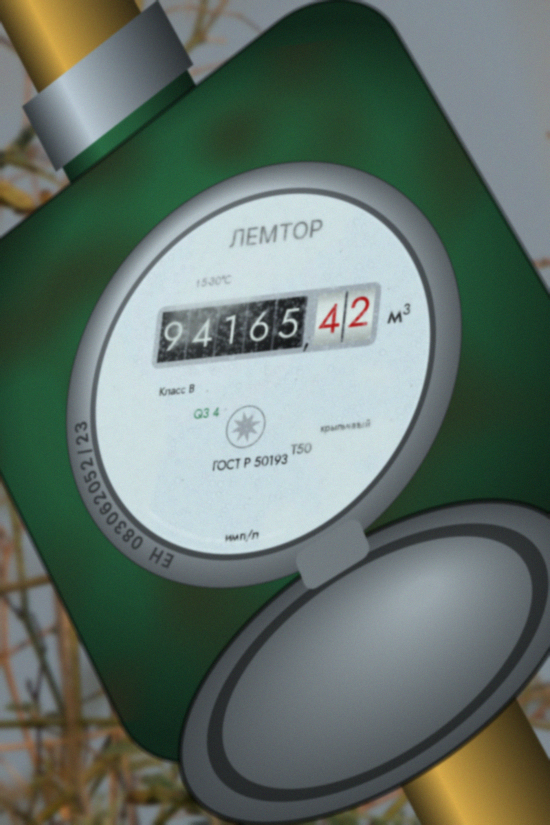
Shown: 94165.42 m³
